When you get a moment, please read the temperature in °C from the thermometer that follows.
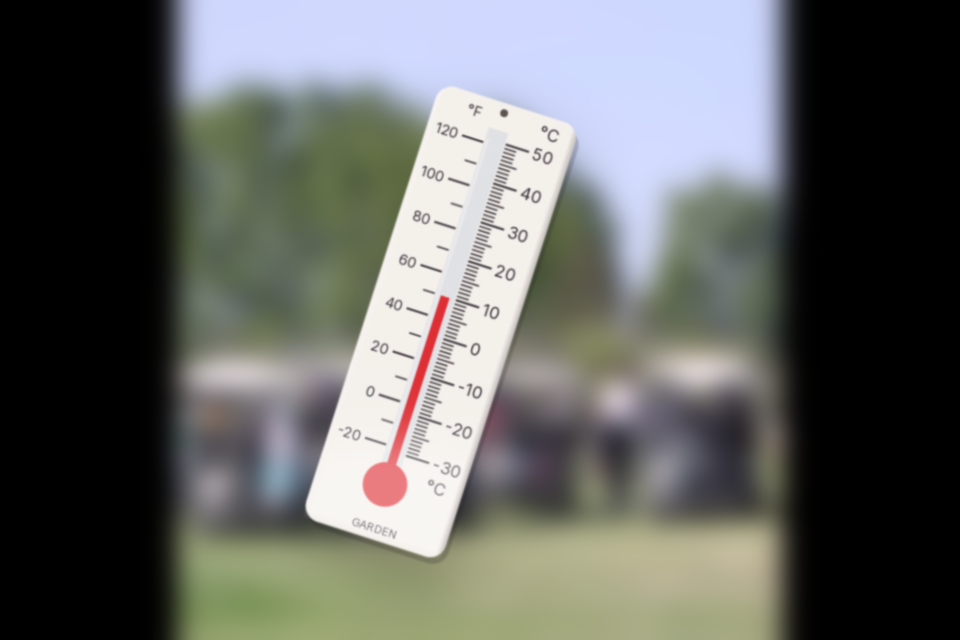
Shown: 10 °C
